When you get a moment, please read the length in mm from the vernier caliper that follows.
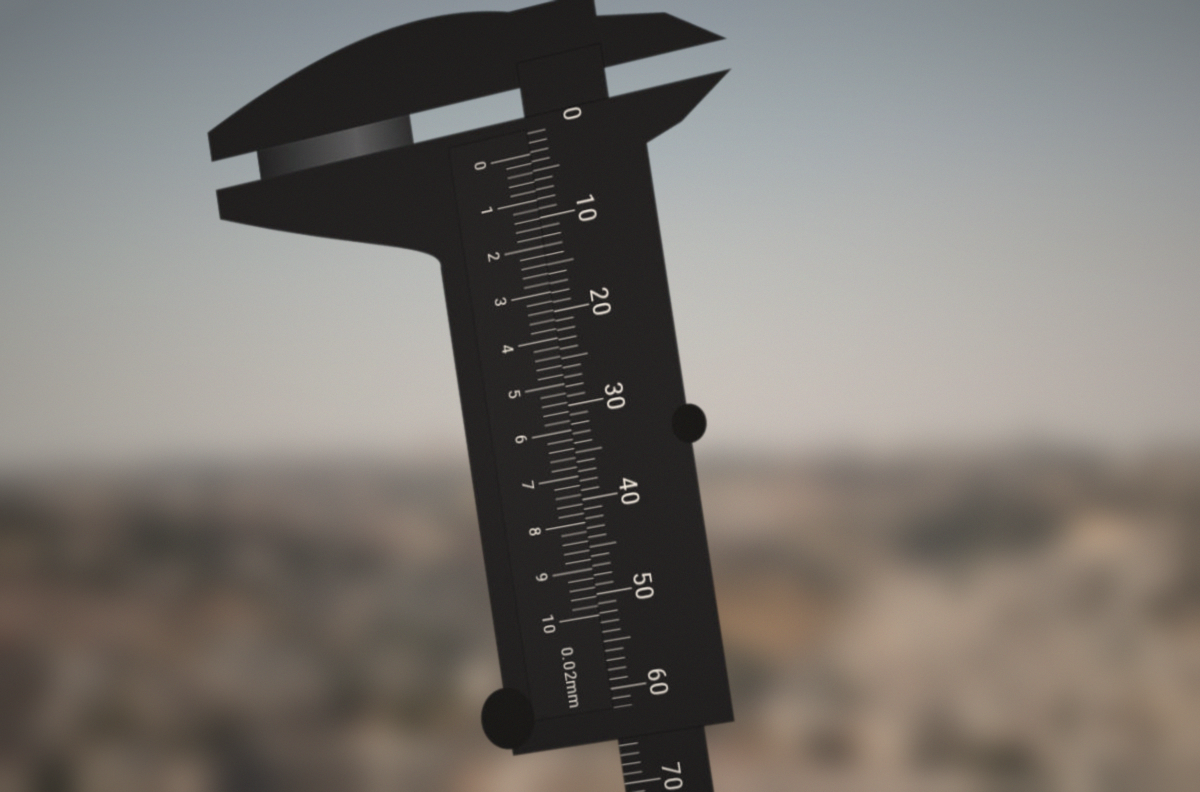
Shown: 3.2 mm
